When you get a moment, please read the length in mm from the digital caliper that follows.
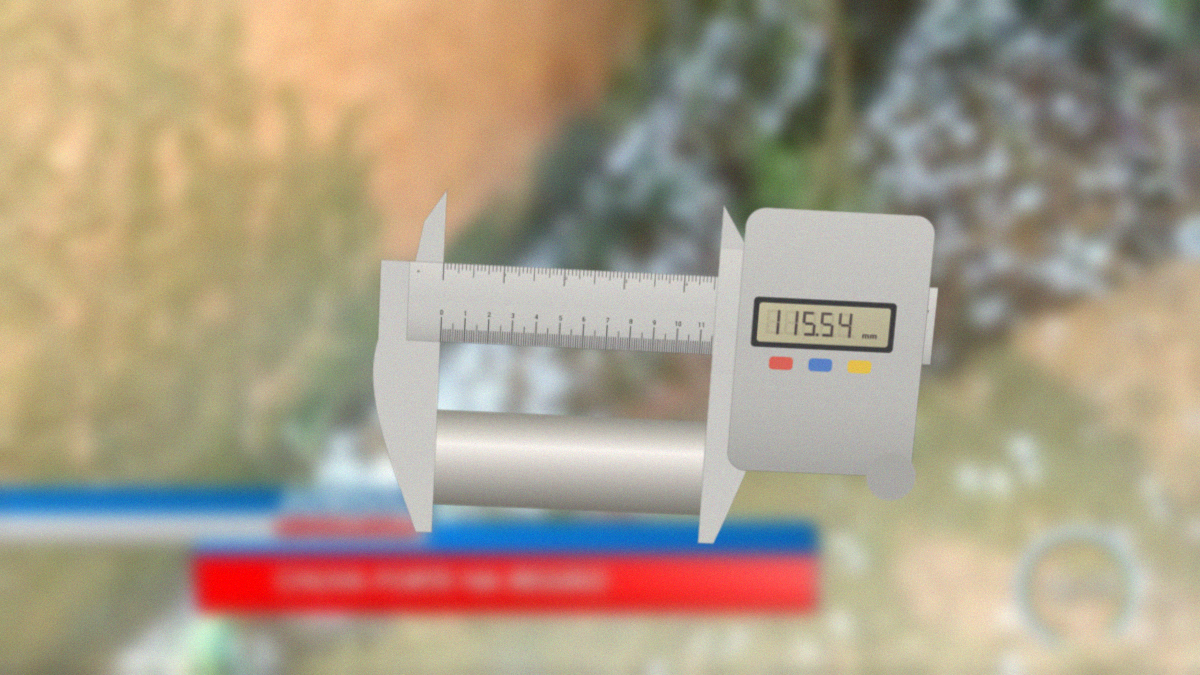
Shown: 115.54 mm
